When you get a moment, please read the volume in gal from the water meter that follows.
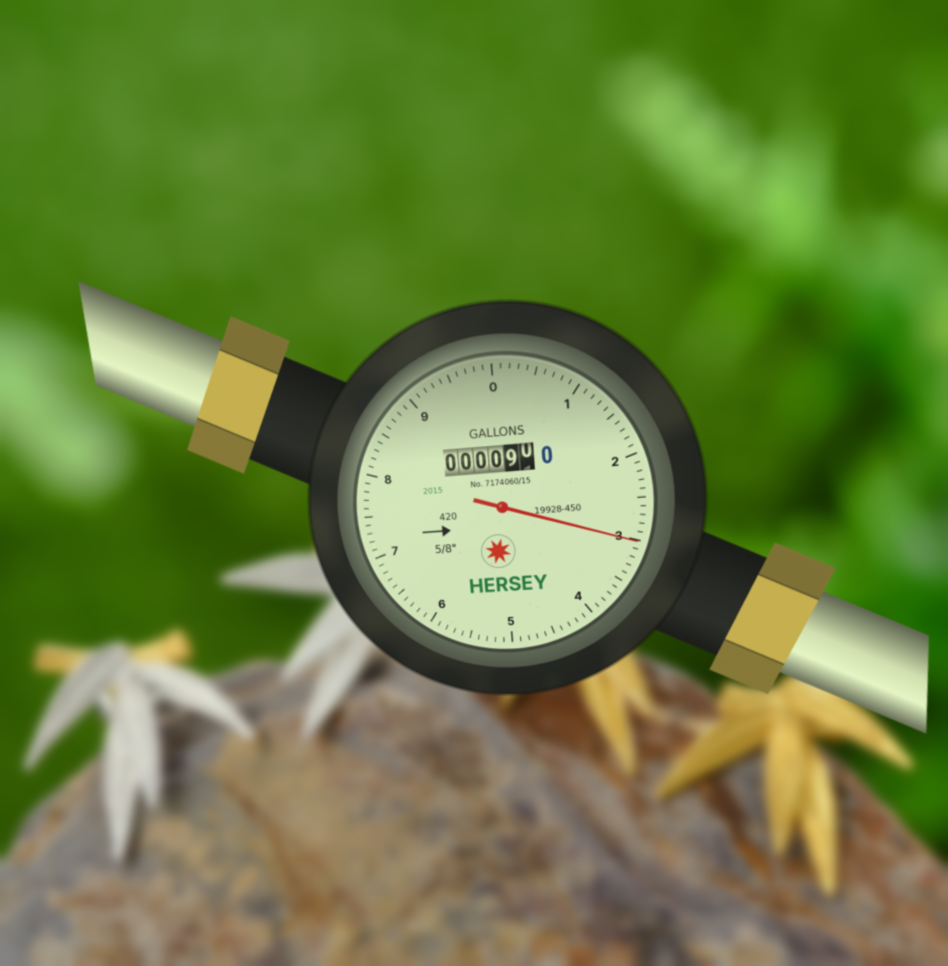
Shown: 903.0 gal
